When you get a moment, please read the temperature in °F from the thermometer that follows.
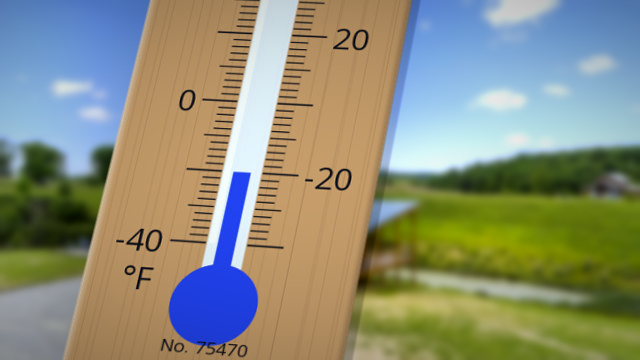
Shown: -20 °F
